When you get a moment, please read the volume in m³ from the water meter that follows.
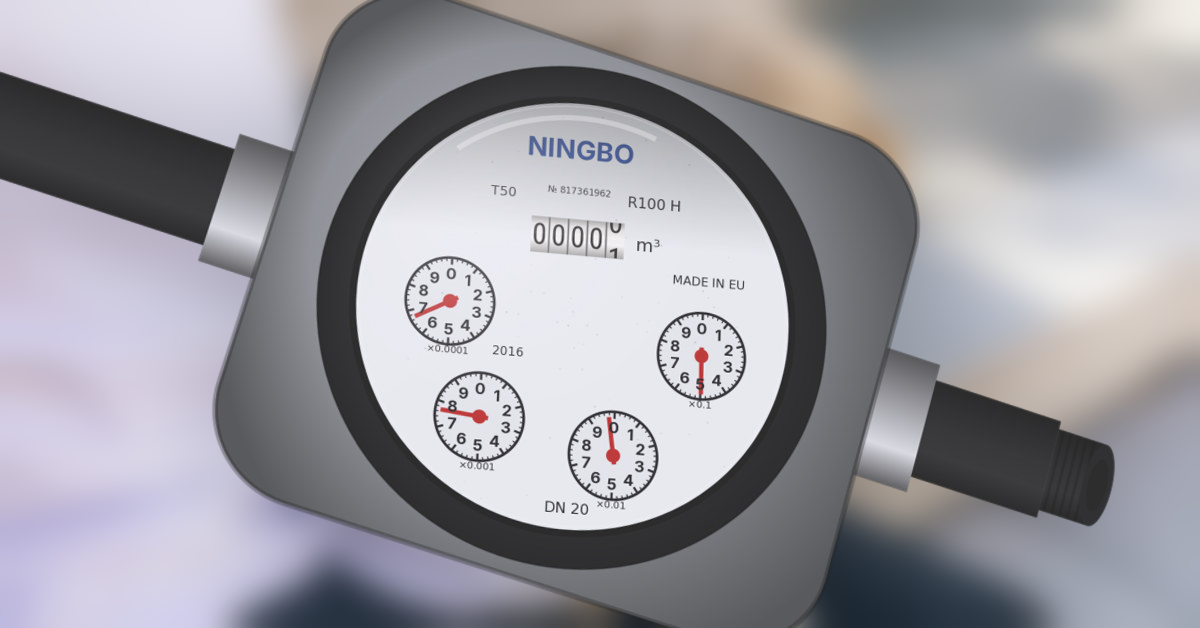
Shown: 0.4976 m³
